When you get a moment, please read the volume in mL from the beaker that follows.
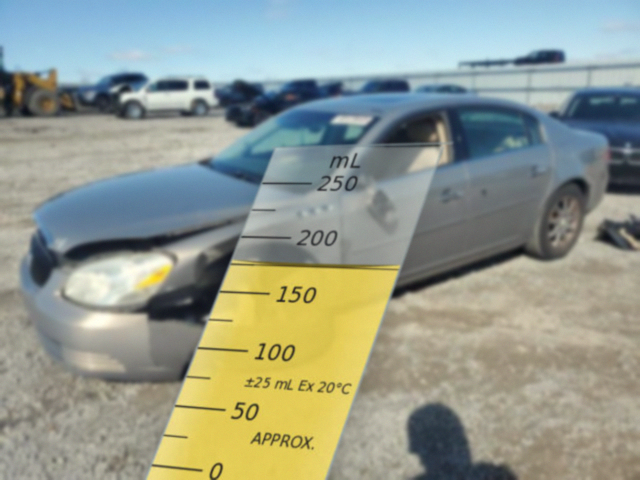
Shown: 175 mL
